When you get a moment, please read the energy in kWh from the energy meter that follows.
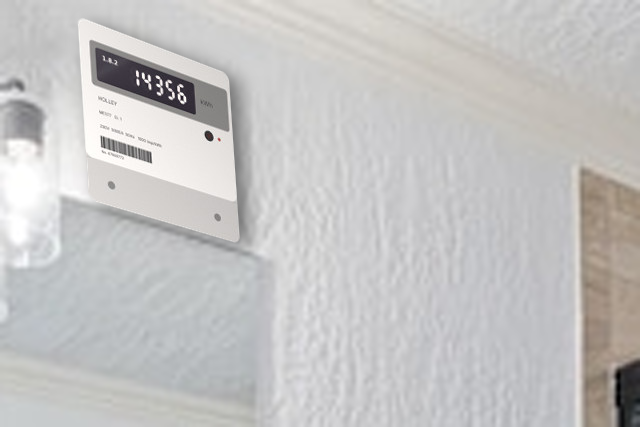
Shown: 14356 kWh
